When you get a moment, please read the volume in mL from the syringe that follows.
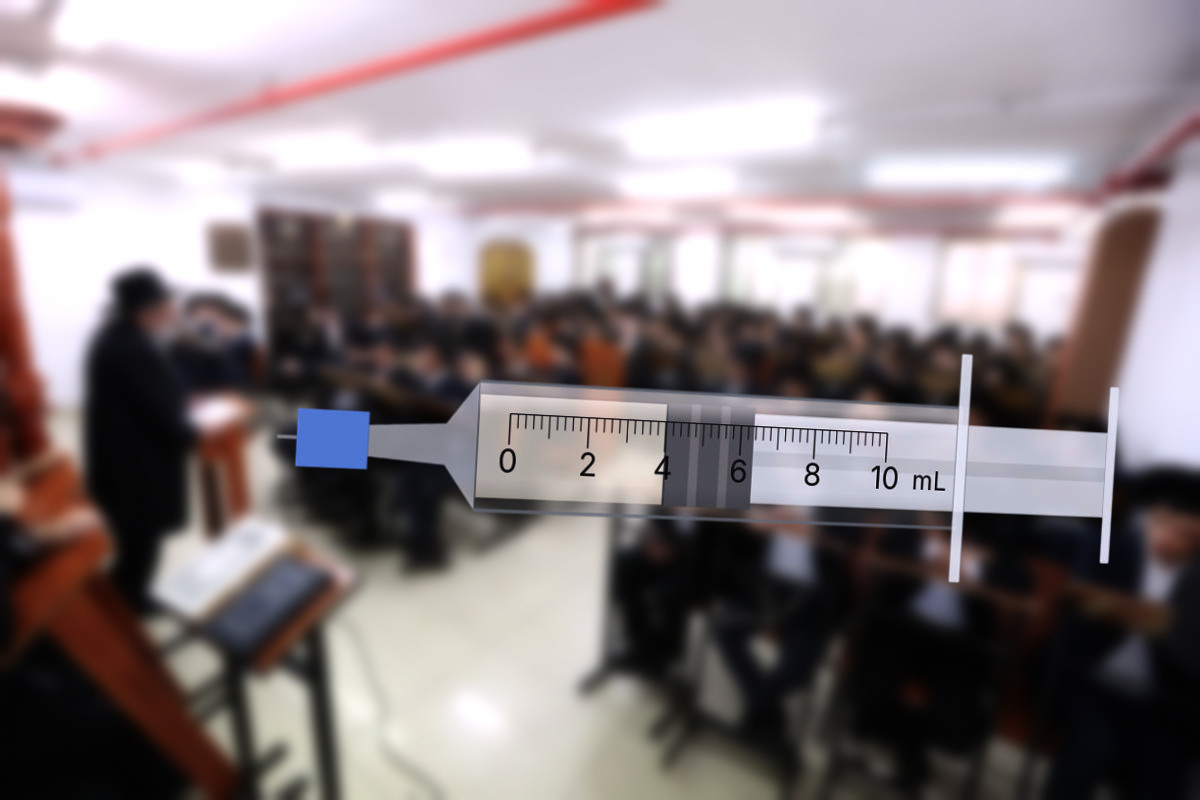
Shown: 4 mL
